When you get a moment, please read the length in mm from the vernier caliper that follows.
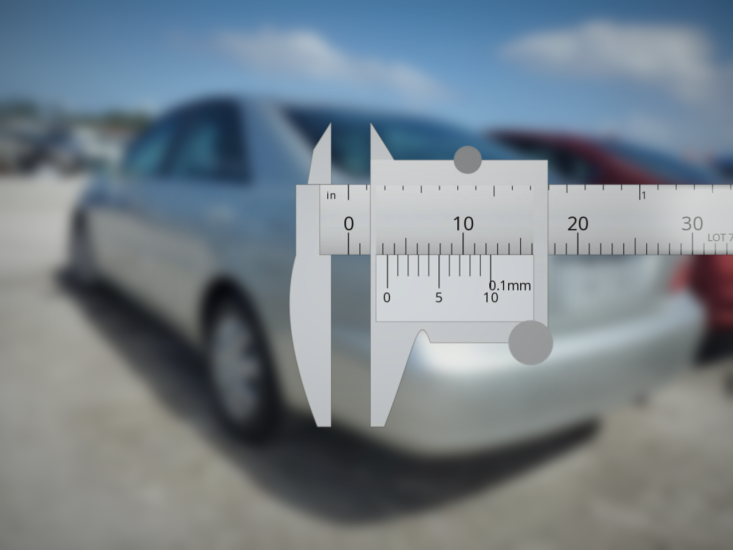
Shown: 3.4 mm
